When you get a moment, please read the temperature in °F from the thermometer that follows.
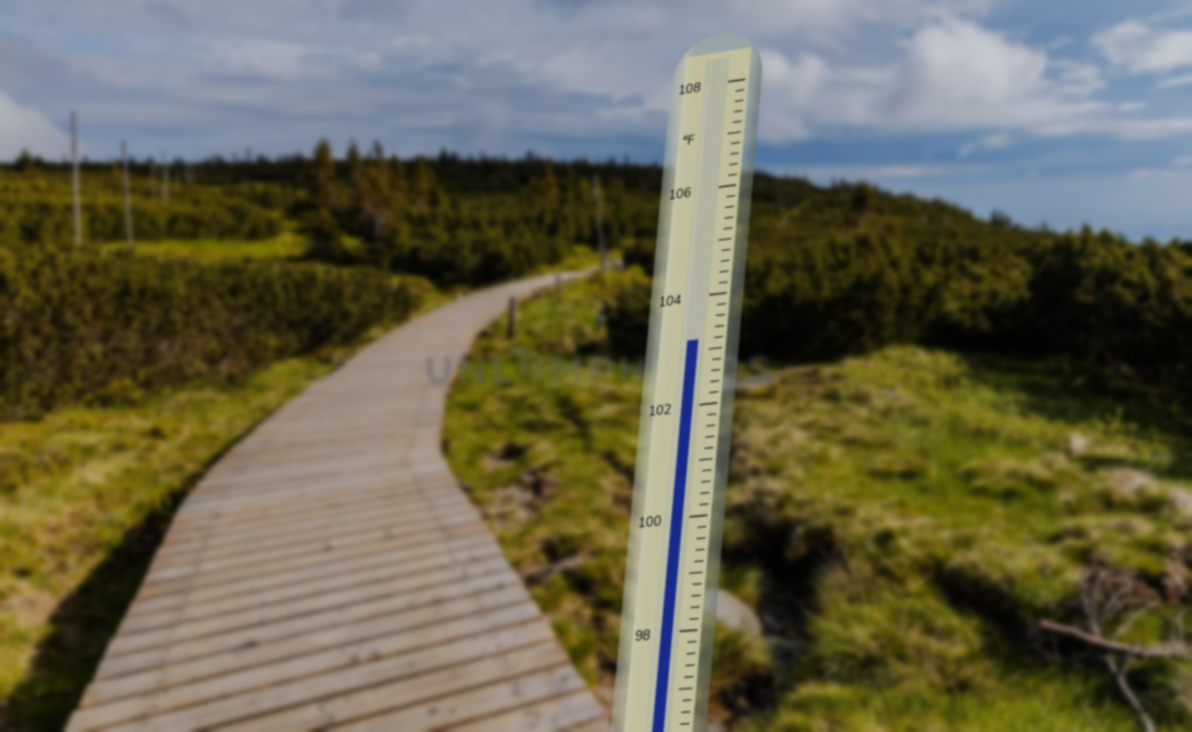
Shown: 103.2 °F
